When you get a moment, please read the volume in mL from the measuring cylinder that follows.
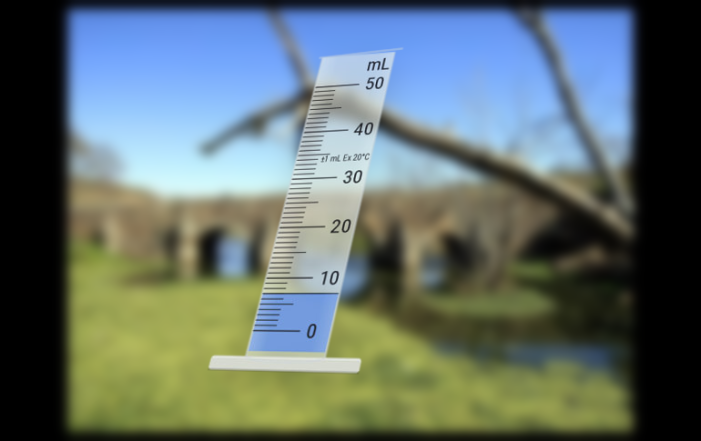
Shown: 7 mL
